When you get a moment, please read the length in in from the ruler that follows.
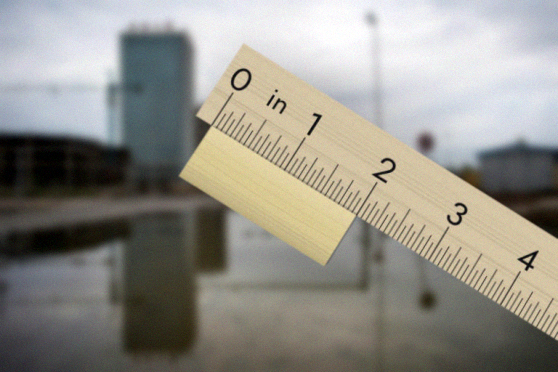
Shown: 2 in
